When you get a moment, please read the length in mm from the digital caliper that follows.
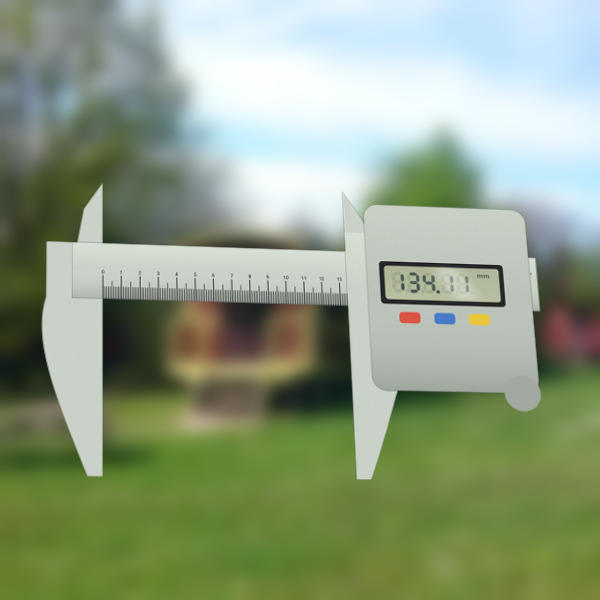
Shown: 134.11 mm
